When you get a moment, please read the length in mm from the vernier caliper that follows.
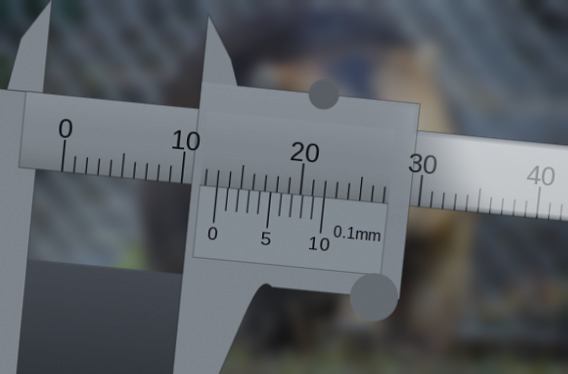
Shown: 13.0 mm
